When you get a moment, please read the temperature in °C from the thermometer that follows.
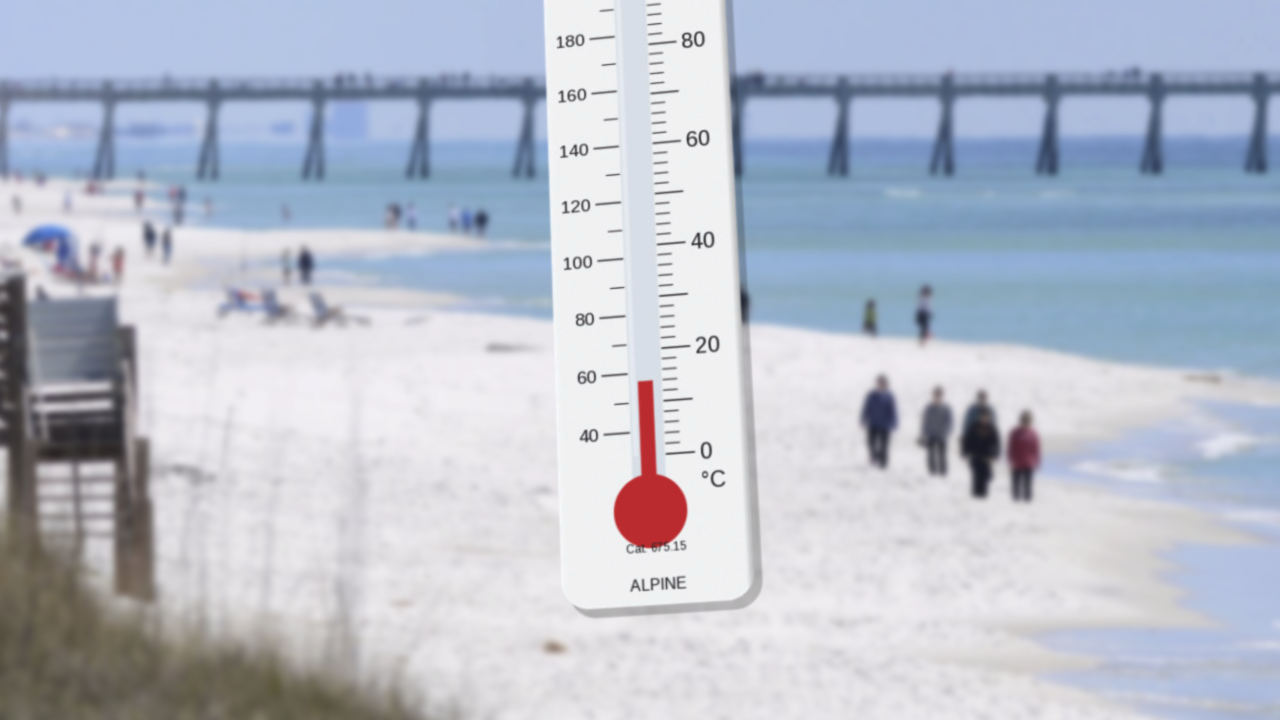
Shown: 14 °C
